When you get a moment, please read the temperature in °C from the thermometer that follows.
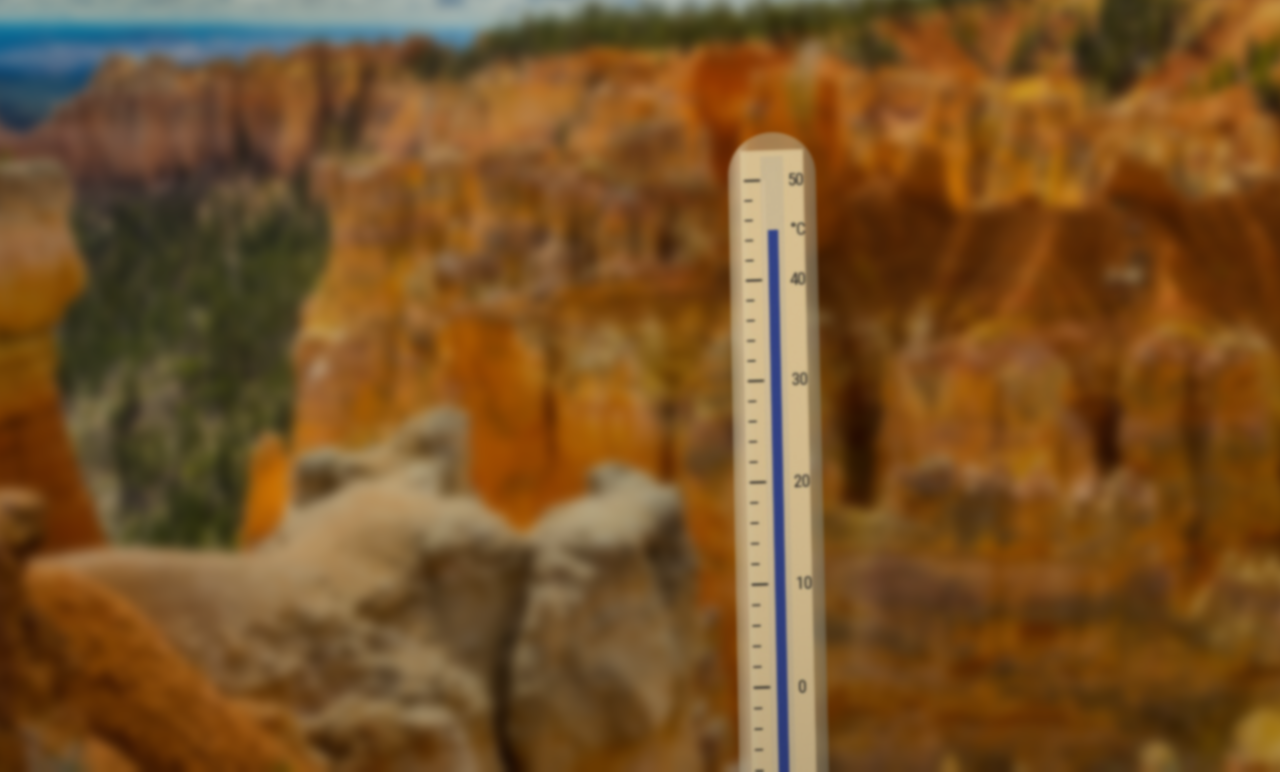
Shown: 45 °C
